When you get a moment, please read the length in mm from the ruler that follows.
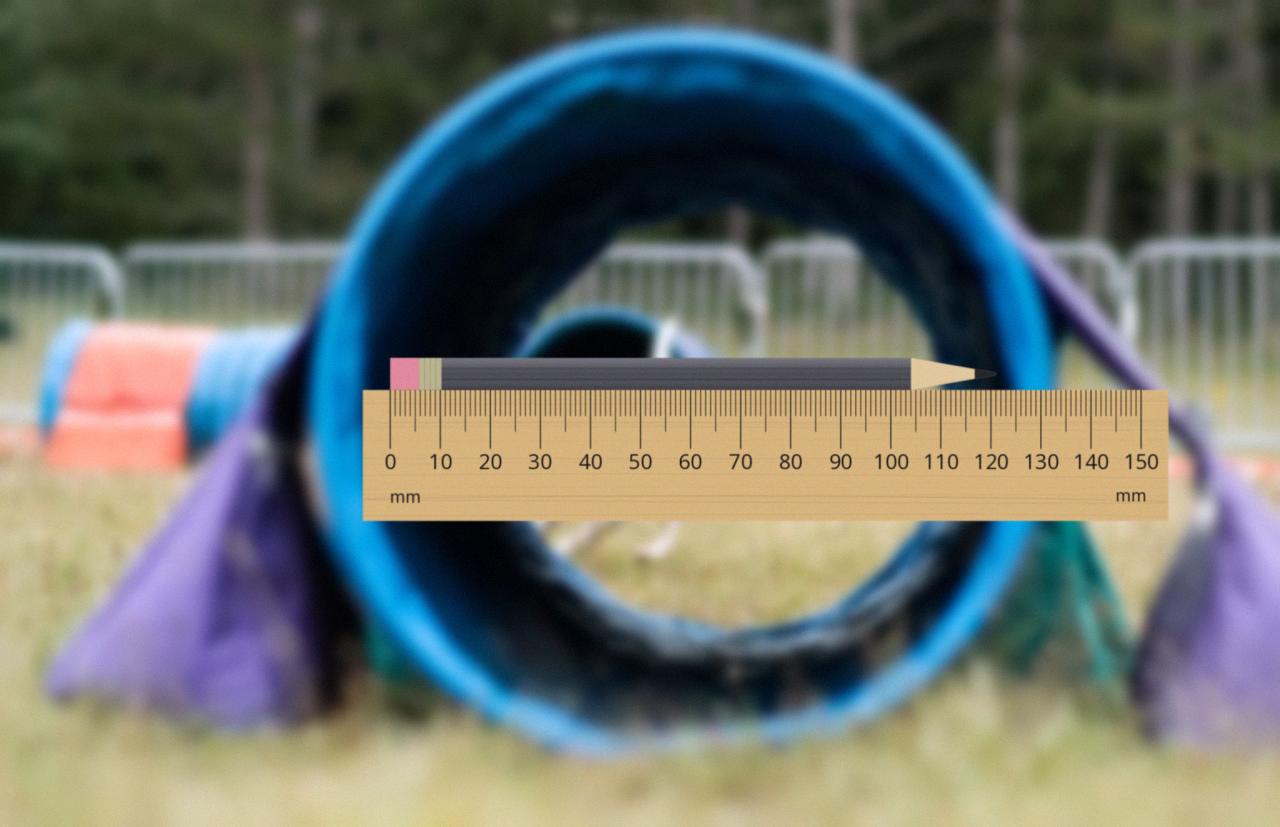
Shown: 121 mm
